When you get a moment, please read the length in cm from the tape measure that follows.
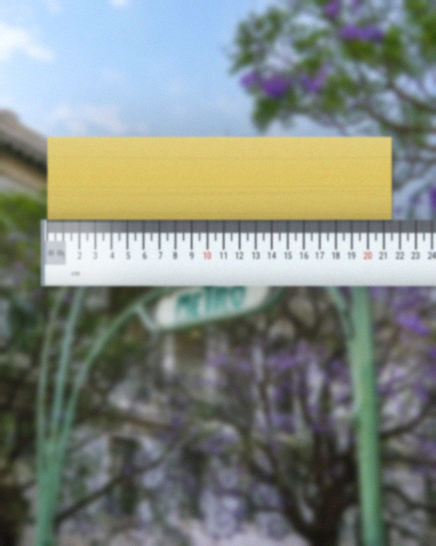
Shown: 21.5 cm
